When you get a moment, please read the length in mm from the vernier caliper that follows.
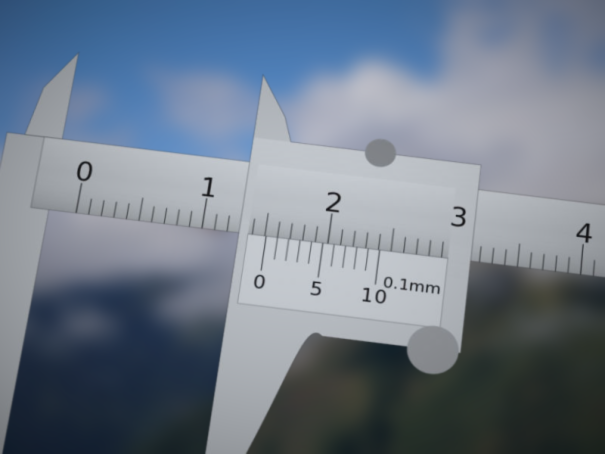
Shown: 15.1 mm
